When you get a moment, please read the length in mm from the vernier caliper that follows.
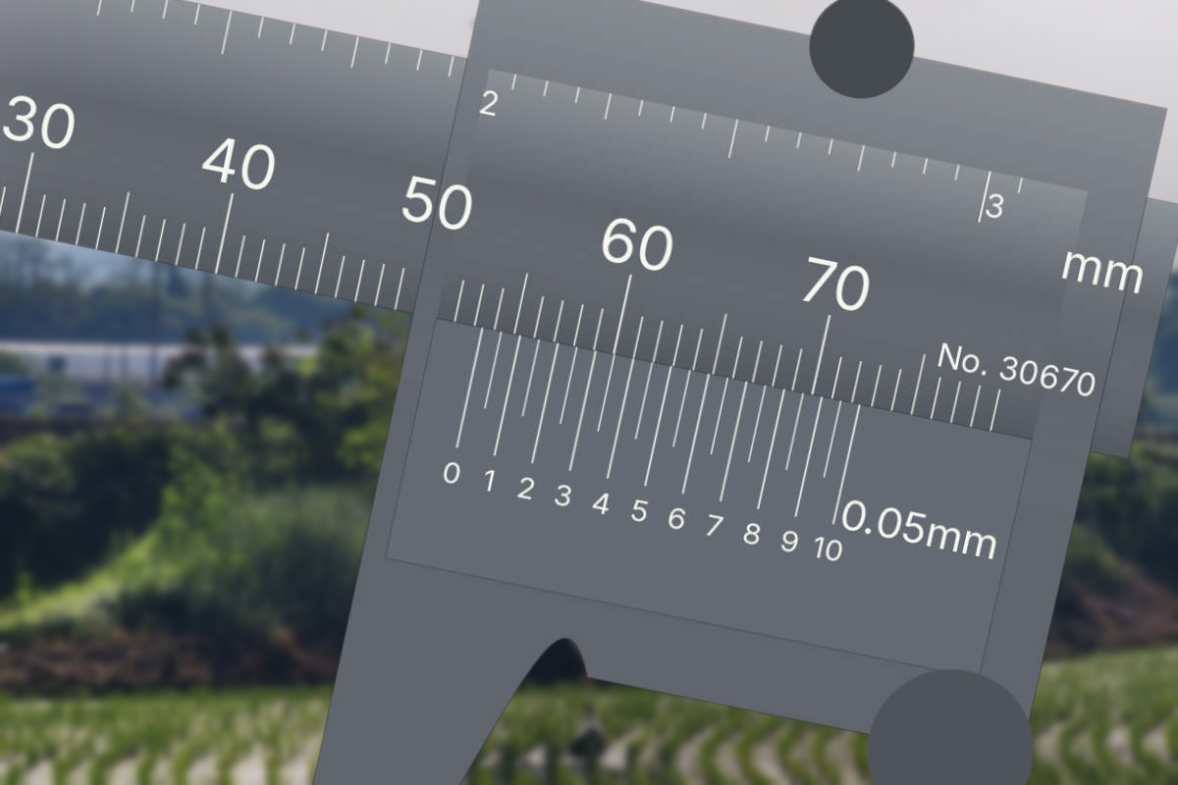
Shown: 53.4 mm
